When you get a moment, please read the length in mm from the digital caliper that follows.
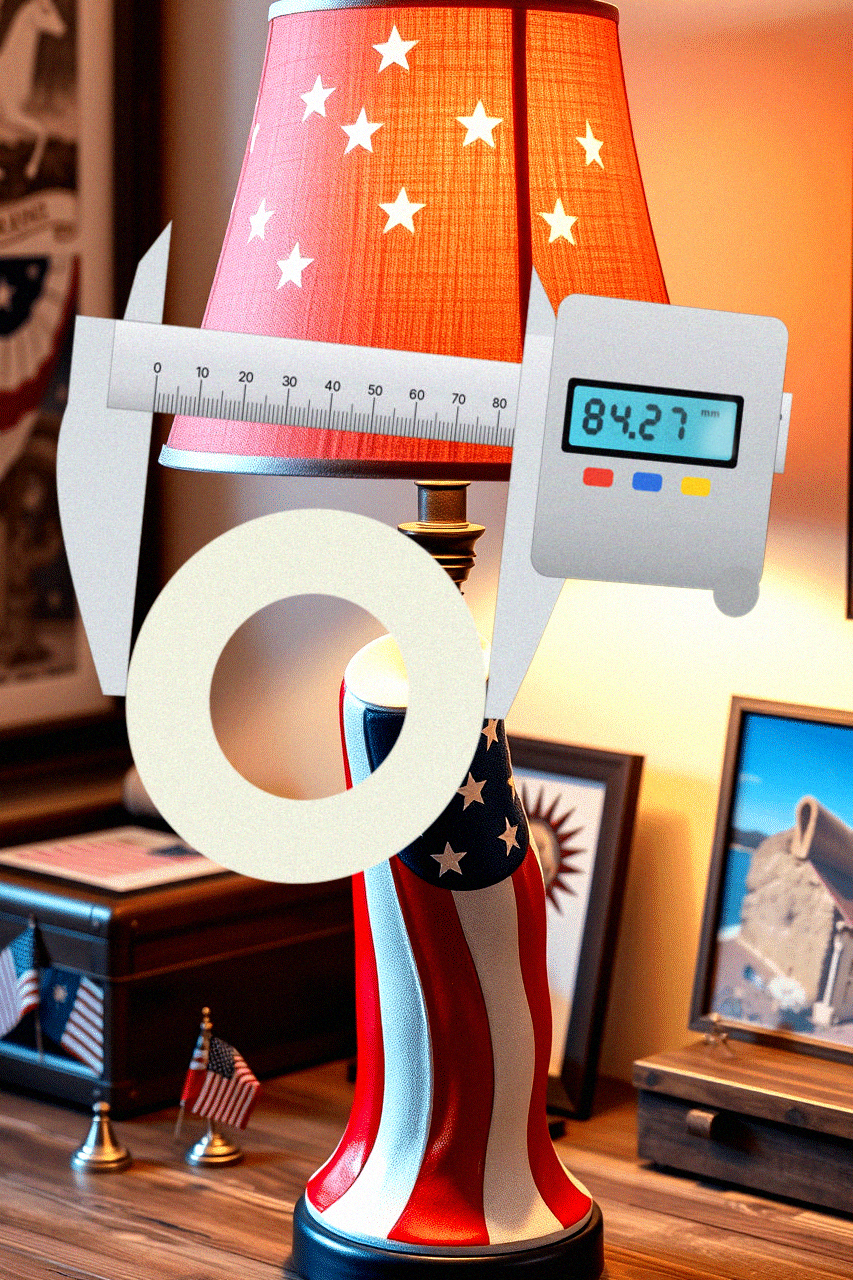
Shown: 84.27 mm
